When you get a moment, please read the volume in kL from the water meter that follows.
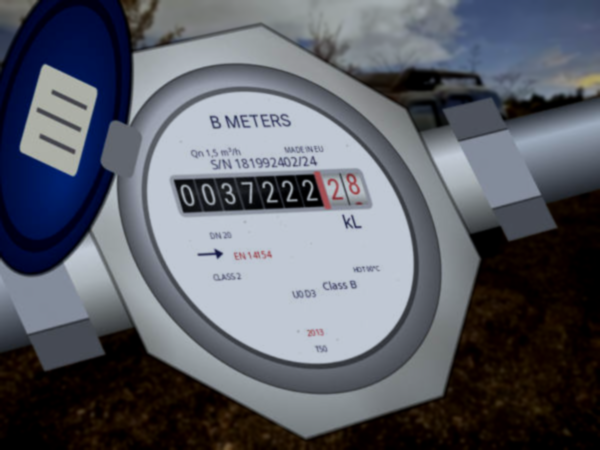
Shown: 37222.28 kL
